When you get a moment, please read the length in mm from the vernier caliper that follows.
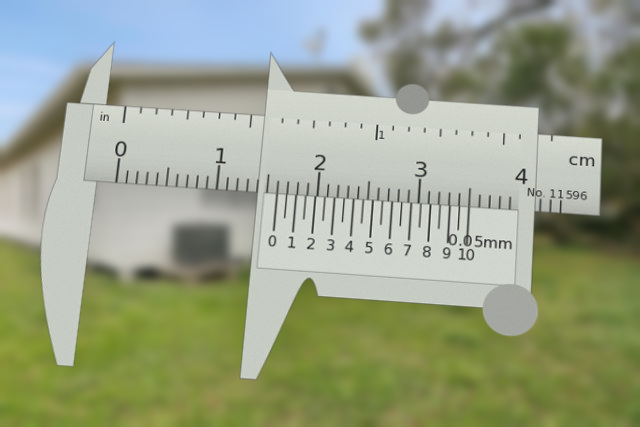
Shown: 16.0 mm
